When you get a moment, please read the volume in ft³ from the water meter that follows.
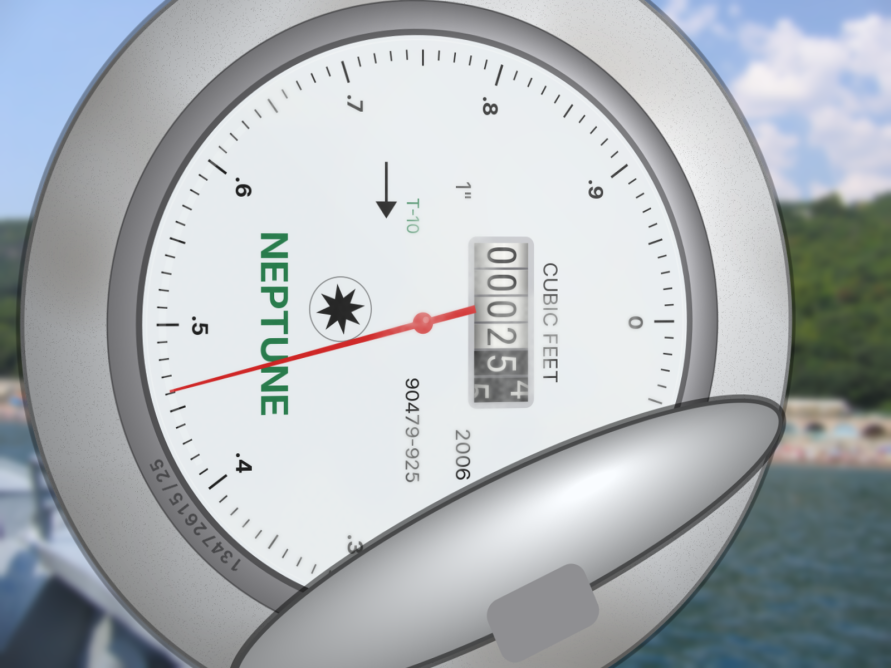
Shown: 254.46 ft³
